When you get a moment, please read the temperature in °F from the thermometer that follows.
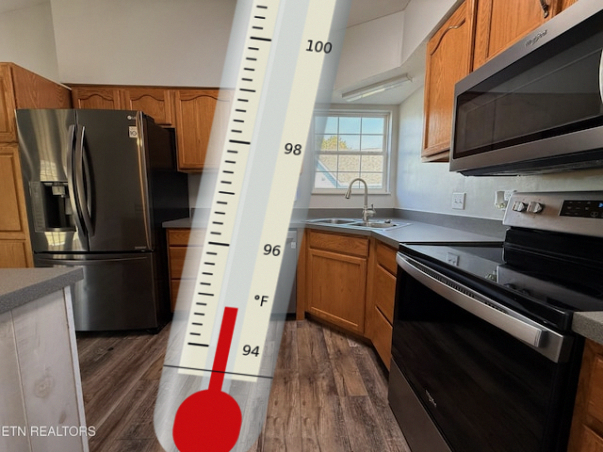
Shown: 94.8 °F
